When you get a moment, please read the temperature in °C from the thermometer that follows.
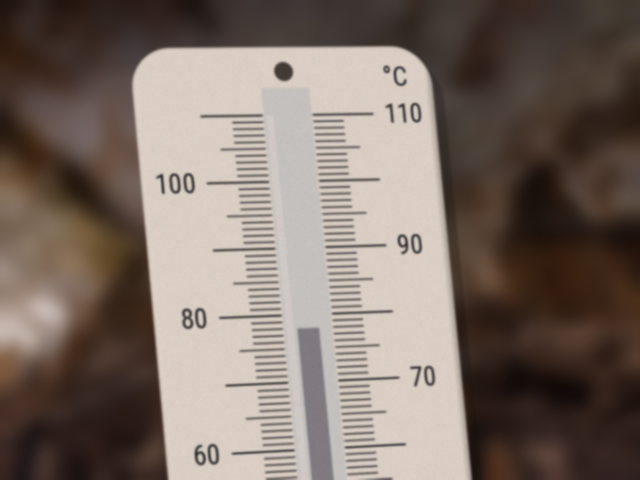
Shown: 78 °C
